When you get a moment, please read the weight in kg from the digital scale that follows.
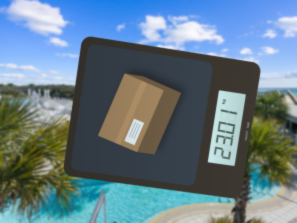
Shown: 23.01 kg
